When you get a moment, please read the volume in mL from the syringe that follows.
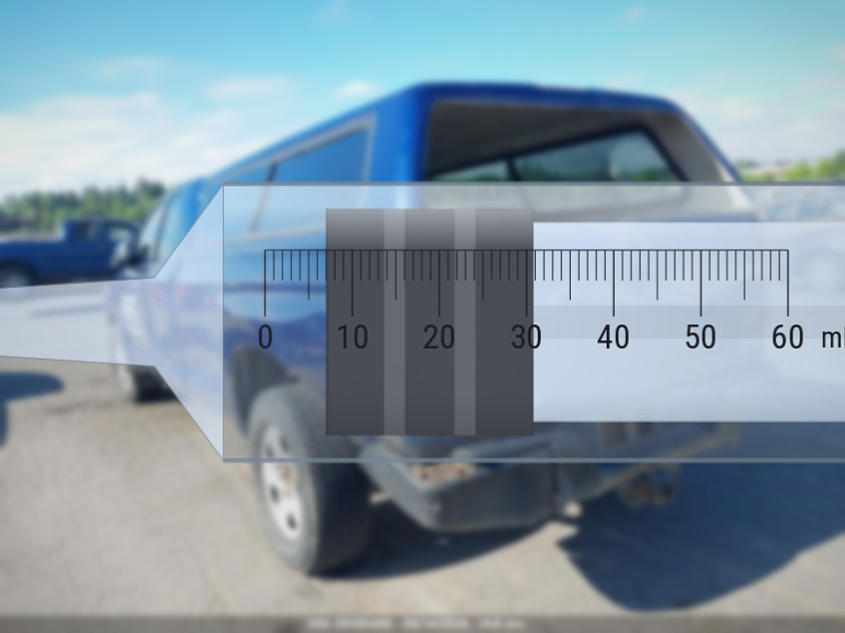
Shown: 7 mL
